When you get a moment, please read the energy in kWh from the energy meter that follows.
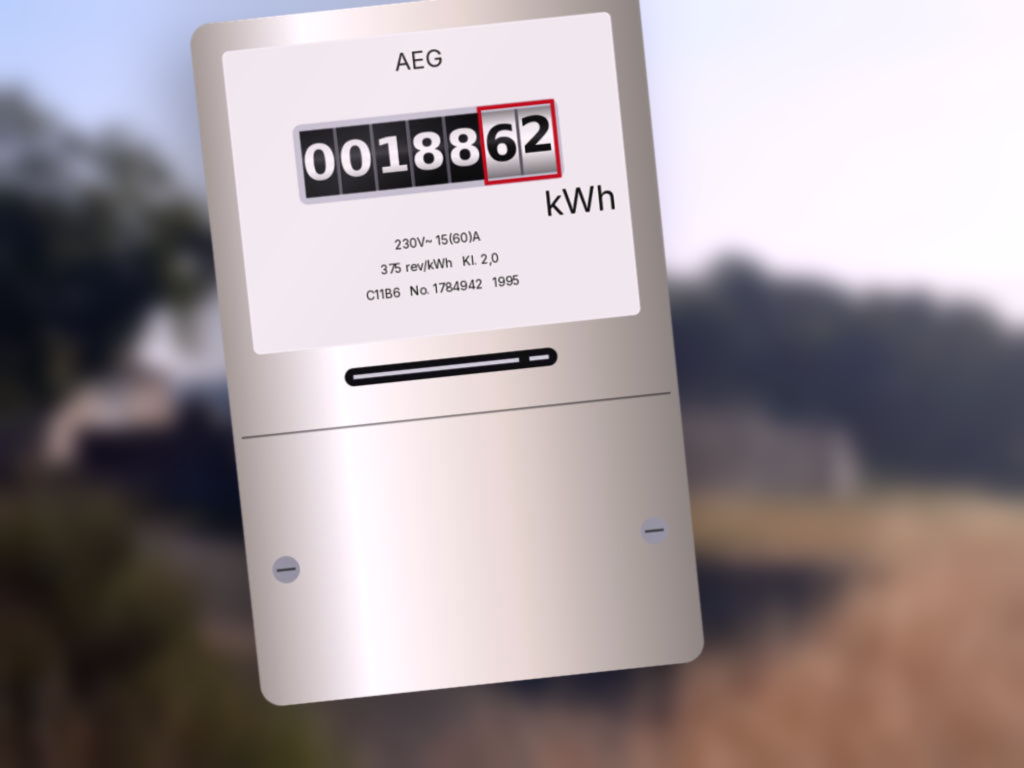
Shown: 188.62 kWh
